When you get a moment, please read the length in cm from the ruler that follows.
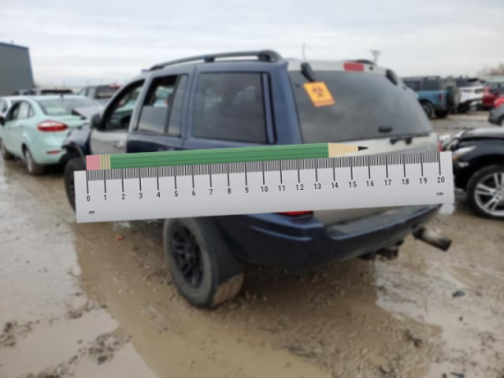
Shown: 16 cm
